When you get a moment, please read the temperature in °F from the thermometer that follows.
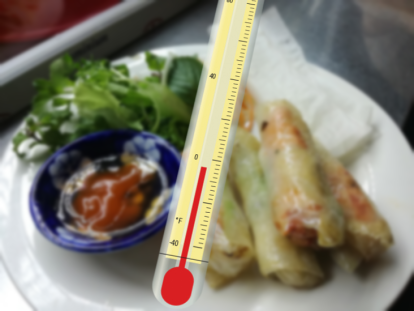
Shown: -4 °F
